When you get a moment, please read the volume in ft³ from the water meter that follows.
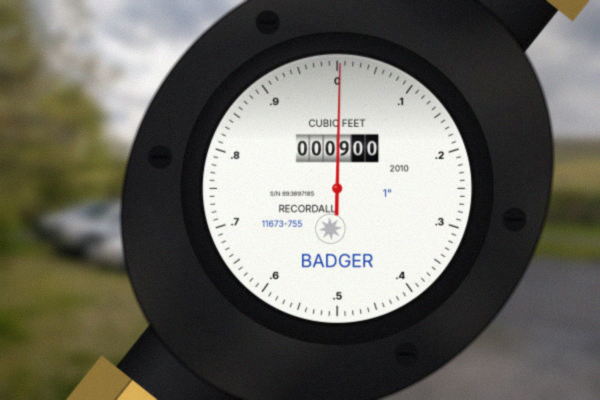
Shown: 900.00 ft³
